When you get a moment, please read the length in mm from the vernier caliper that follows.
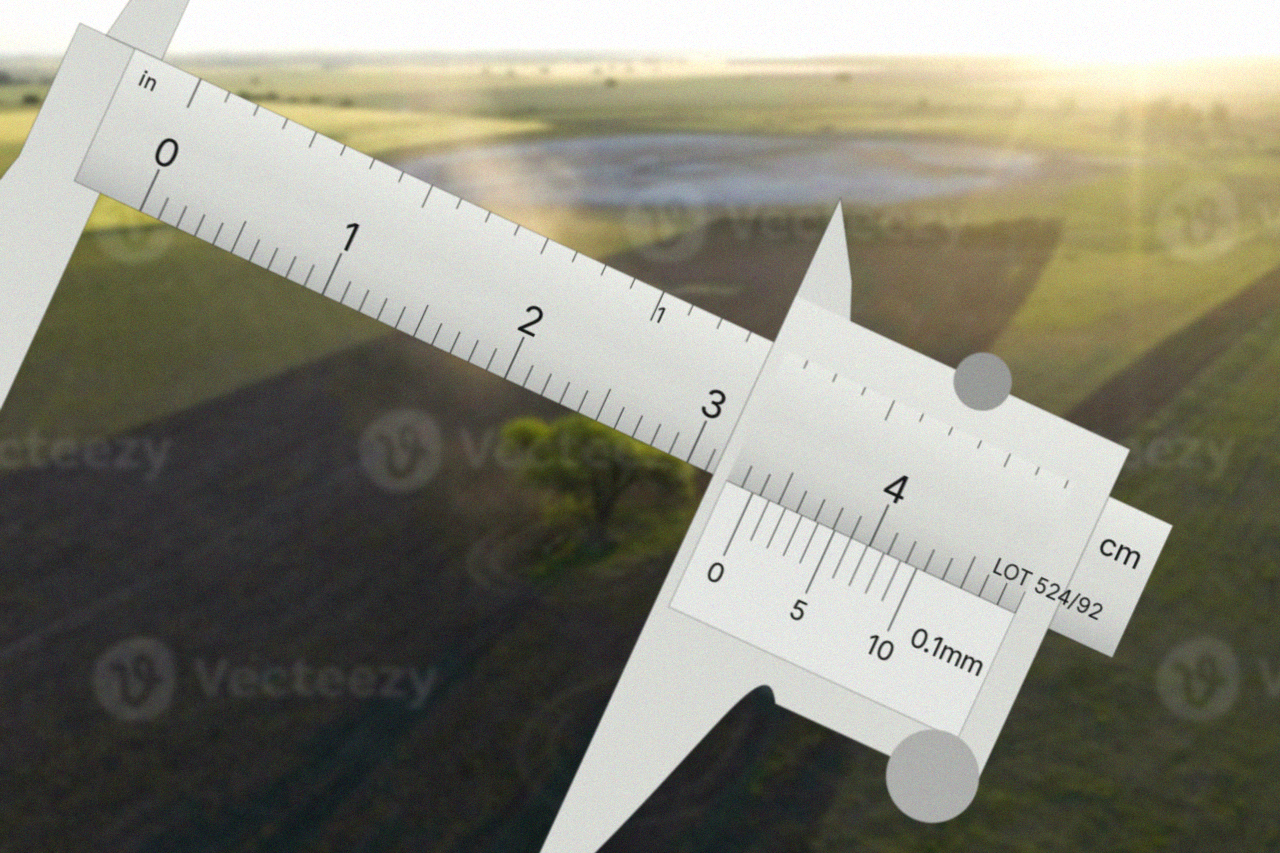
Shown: 33.6 mm
